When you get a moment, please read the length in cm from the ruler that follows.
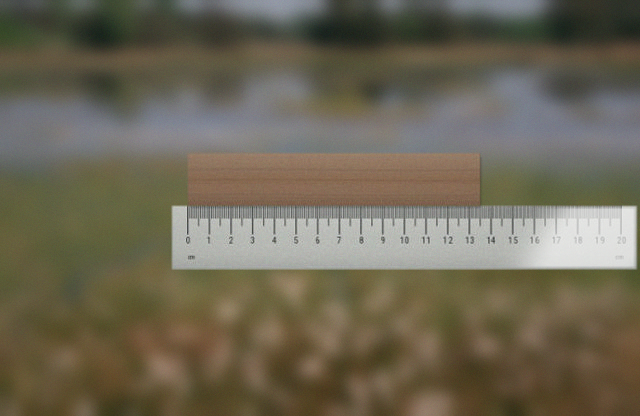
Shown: 13.5 cm
